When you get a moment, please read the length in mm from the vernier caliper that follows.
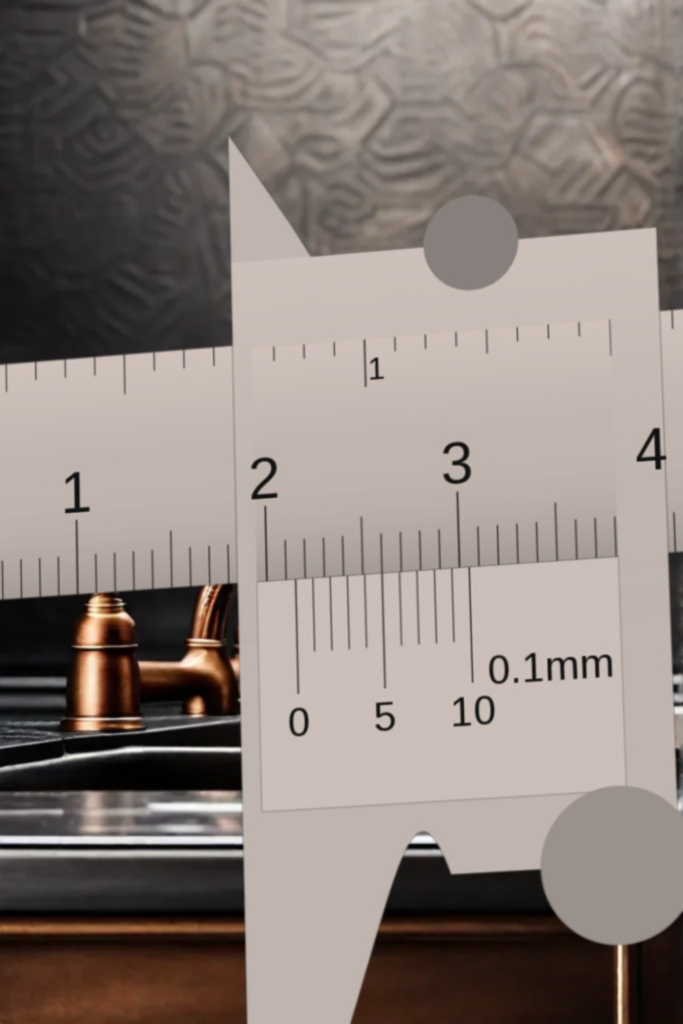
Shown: 21.5 mm
